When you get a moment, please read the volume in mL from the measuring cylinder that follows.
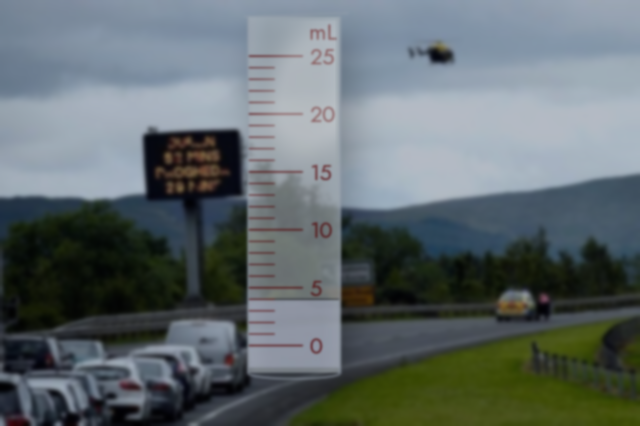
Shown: 4 mL
